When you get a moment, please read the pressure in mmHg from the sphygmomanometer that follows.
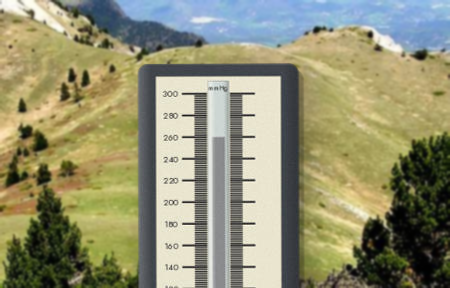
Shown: 260 mmHg
